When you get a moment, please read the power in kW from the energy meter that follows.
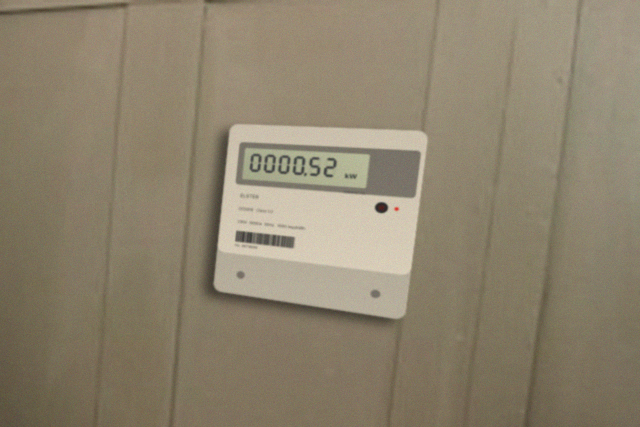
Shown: 0.52 kW
